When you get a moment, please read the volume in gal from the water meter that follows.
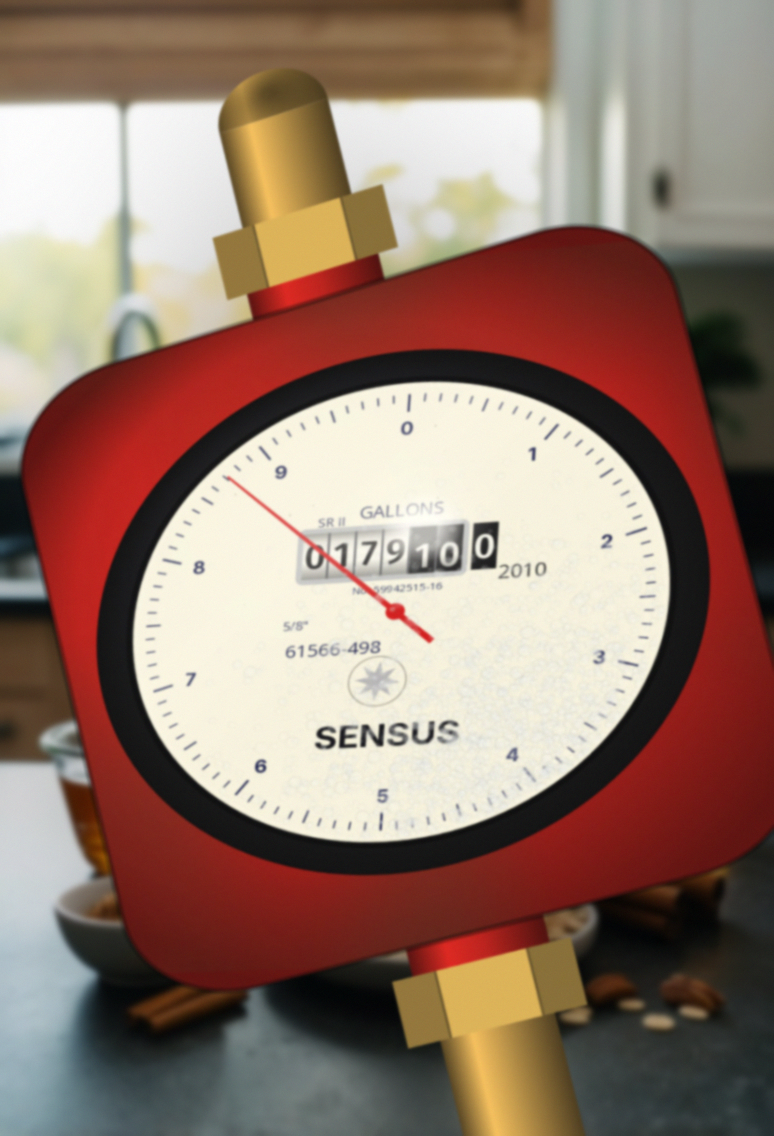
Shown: 179098.7 gal
